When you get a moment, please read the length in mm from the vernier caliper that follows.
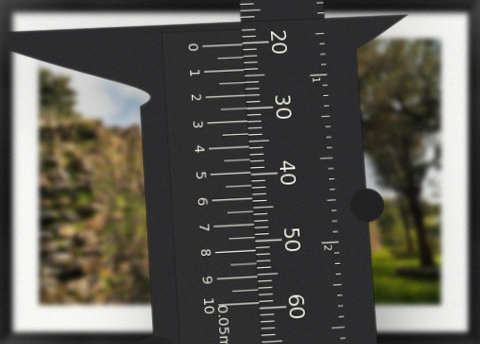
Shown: 20.2 mm
